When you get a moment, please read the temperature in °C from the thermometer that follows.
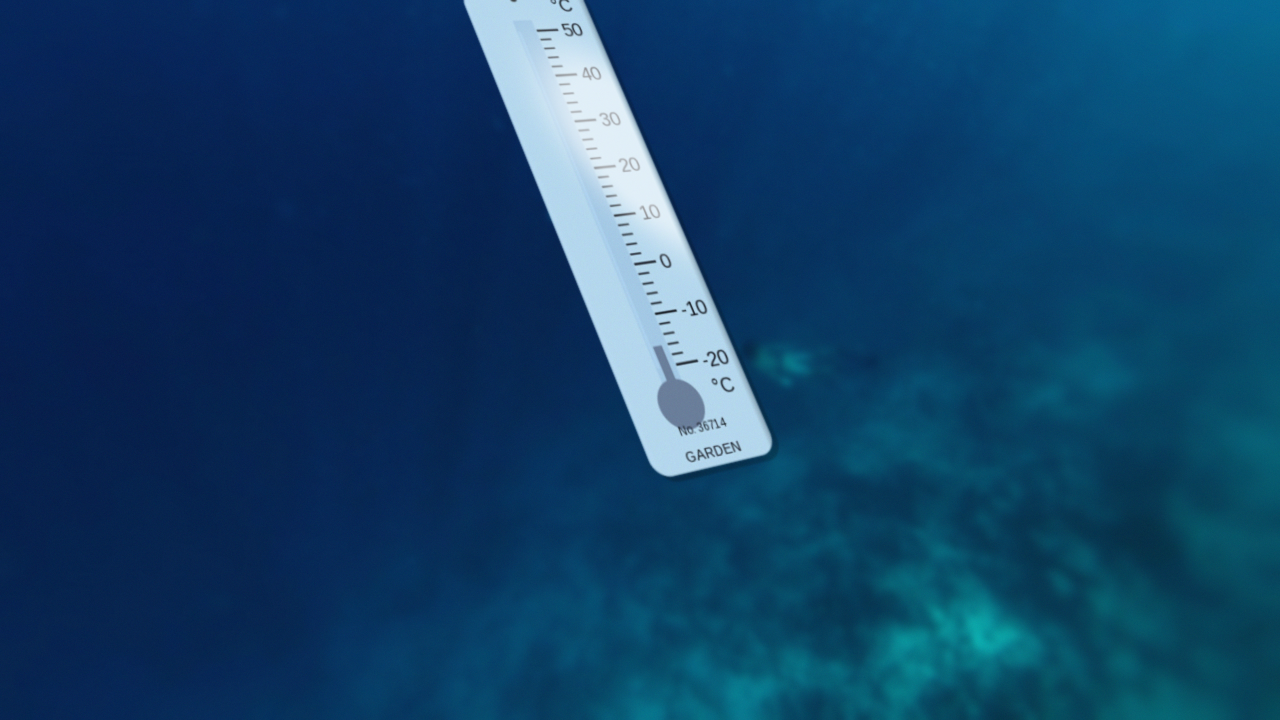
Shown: -16 °C
